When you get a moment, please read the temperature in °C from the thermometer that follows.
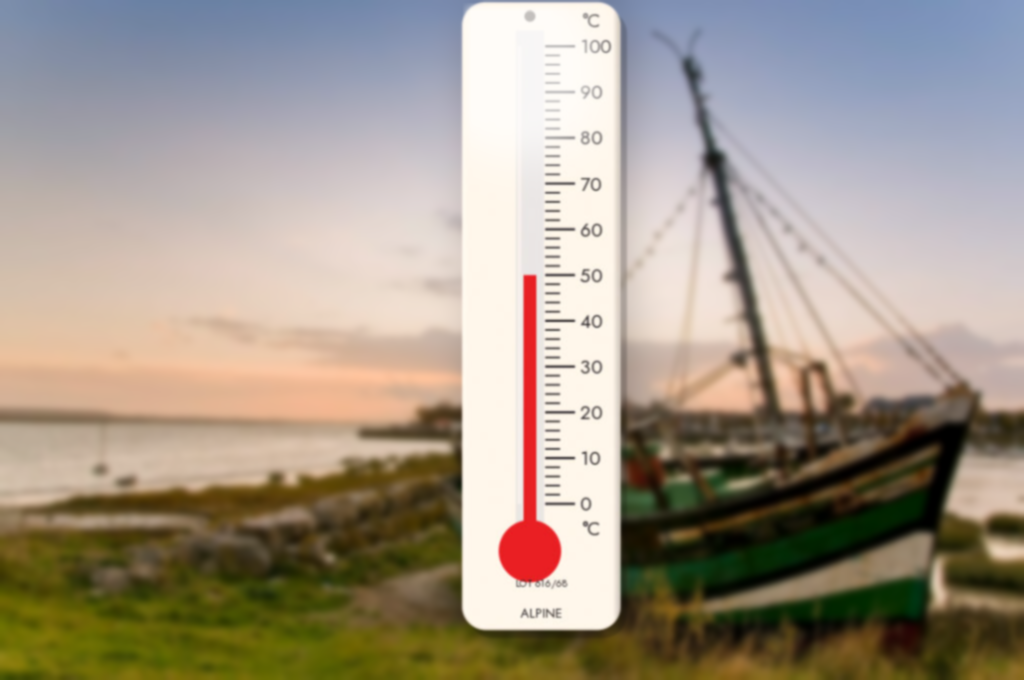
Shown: 50 °C
